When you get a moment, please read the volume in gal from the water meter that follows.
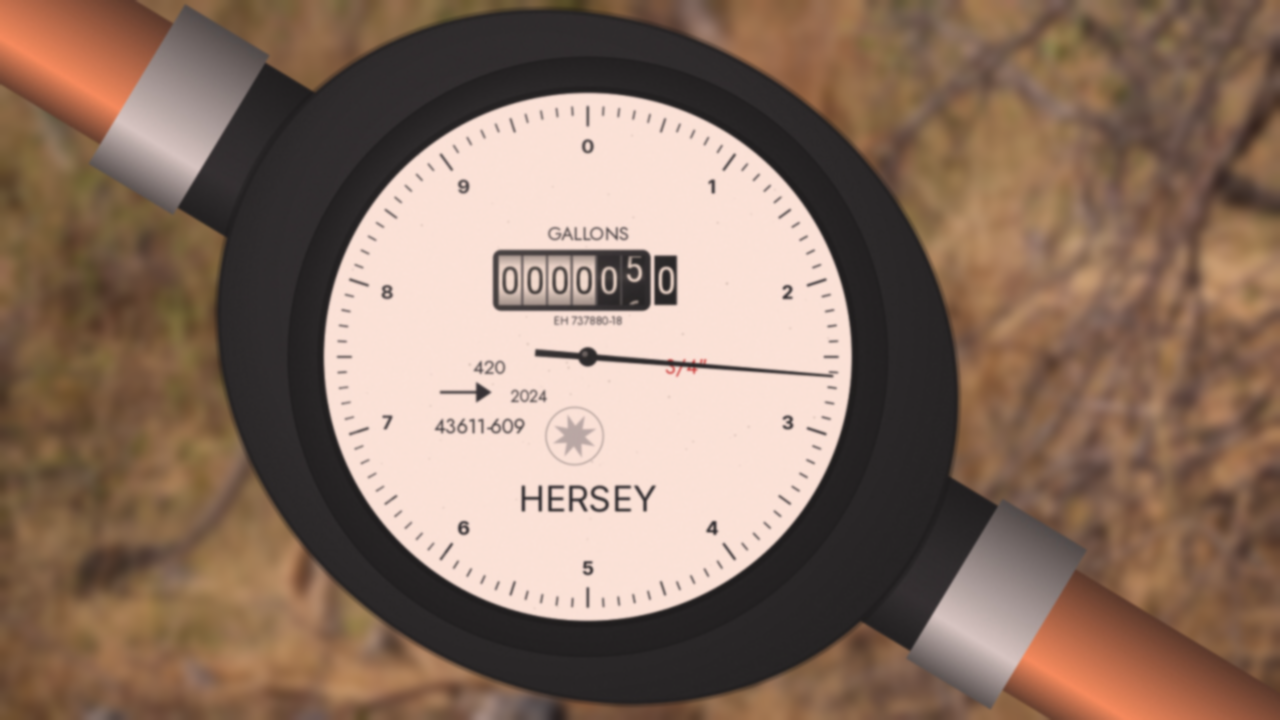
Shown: 52.6 gal
